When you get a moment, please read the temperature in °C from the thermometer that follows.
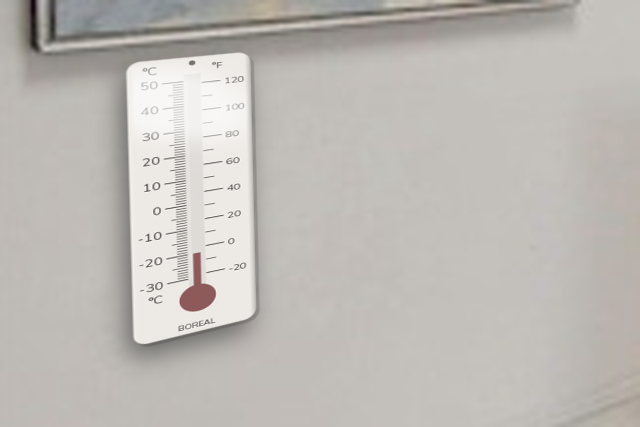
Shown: -20 °C
